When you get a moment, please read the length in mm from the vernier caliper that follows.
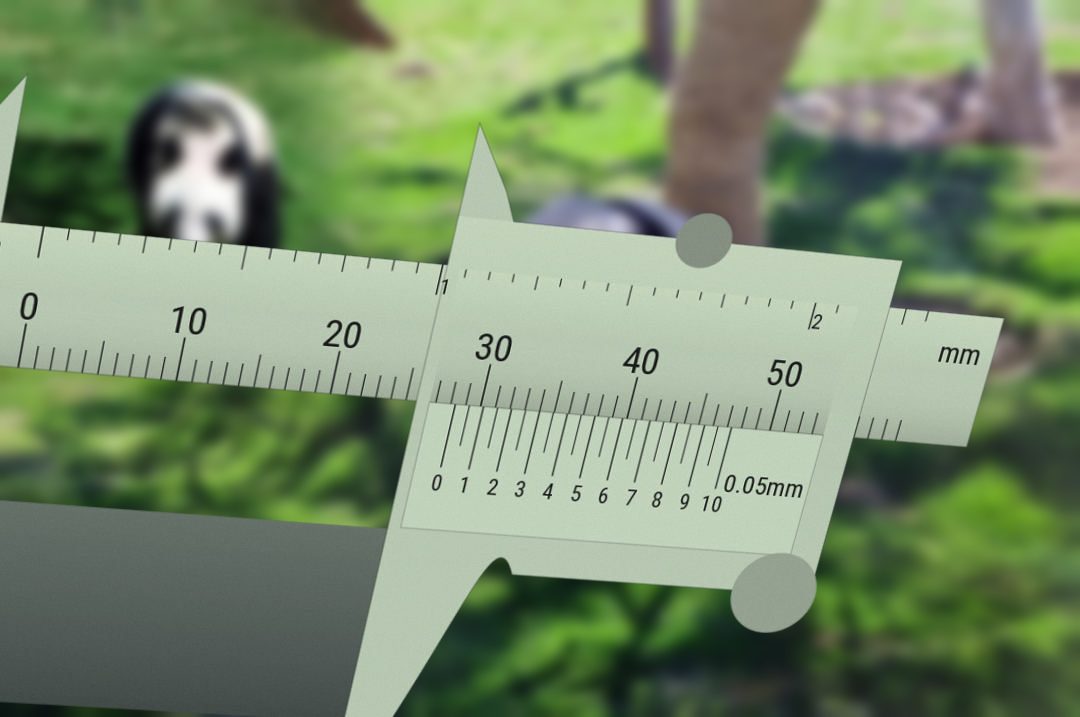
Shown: 28.3 mm
